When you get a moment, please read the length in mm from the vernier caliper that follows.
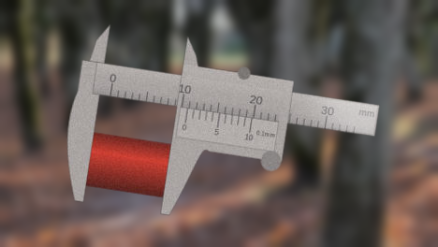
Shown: 10.8 mm
